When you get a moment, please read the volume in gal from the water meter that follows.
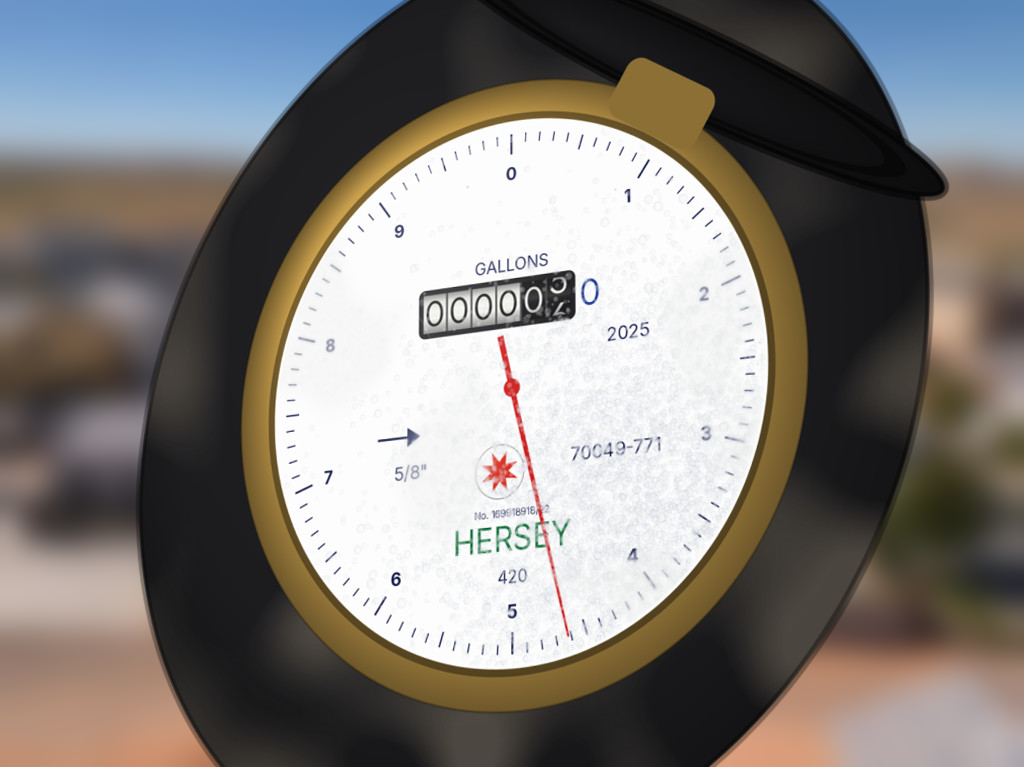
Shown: 54.6 gal
